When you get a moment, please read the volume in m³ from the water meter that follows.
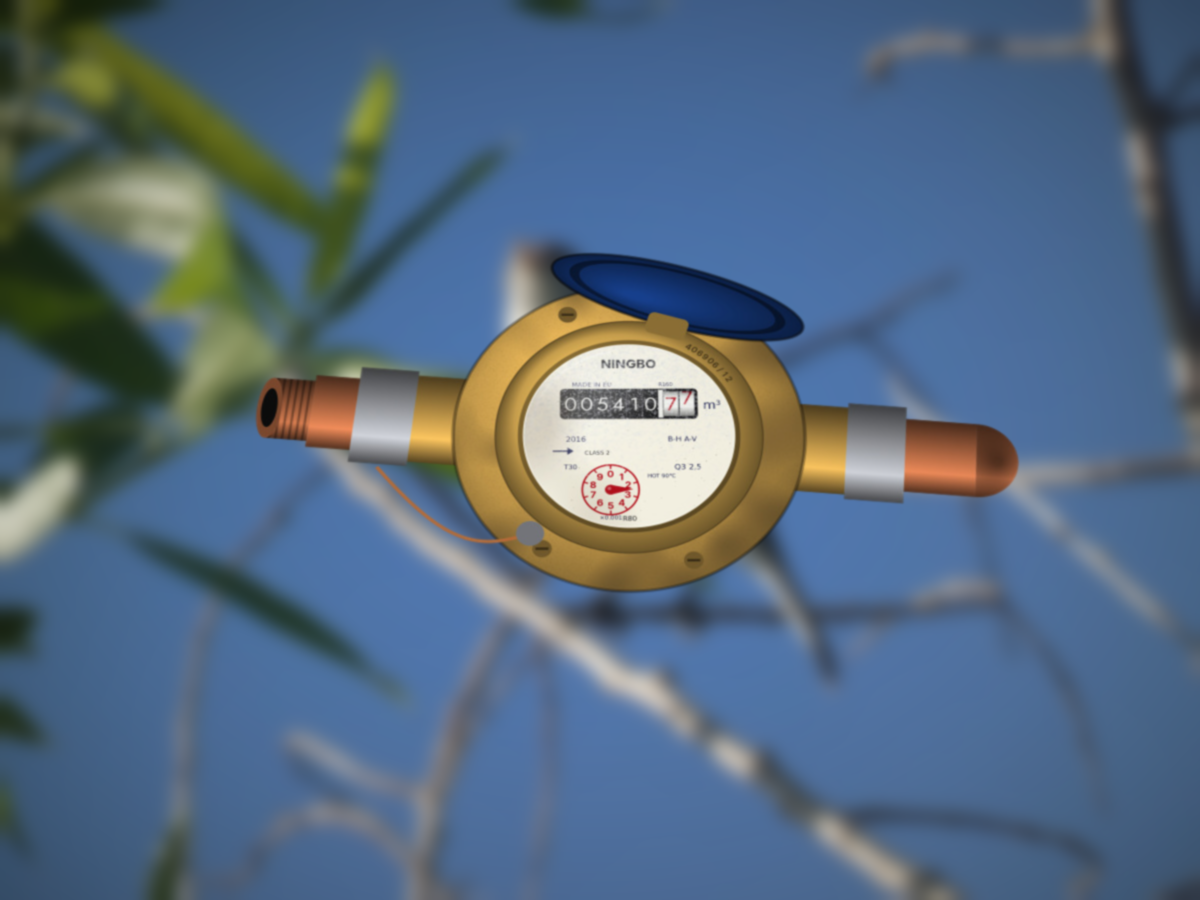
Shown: 5410.772 m³
